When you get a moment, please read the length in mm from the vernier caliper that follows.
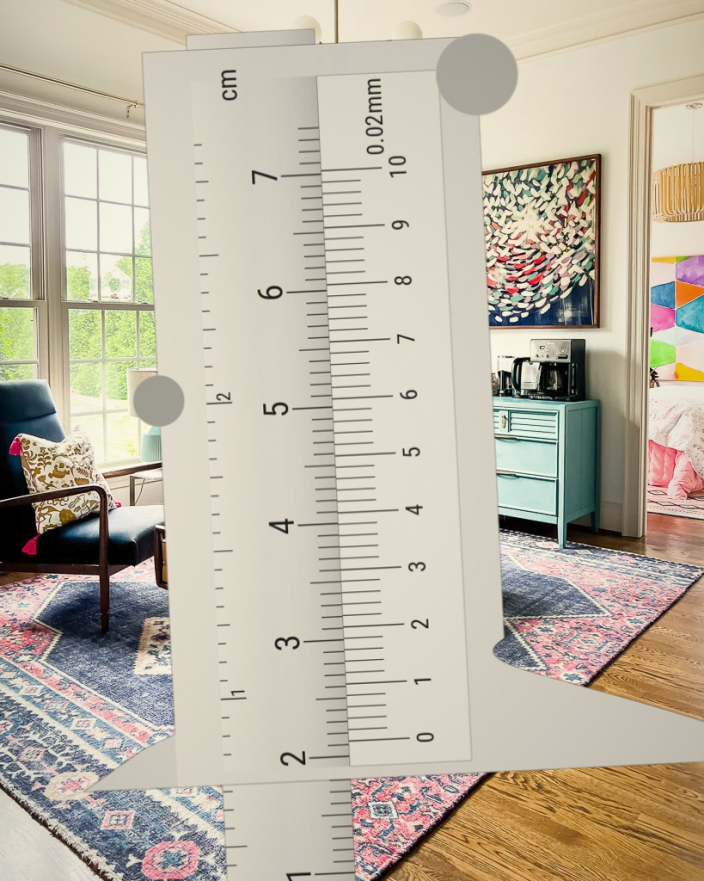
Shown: 21.3 mm
